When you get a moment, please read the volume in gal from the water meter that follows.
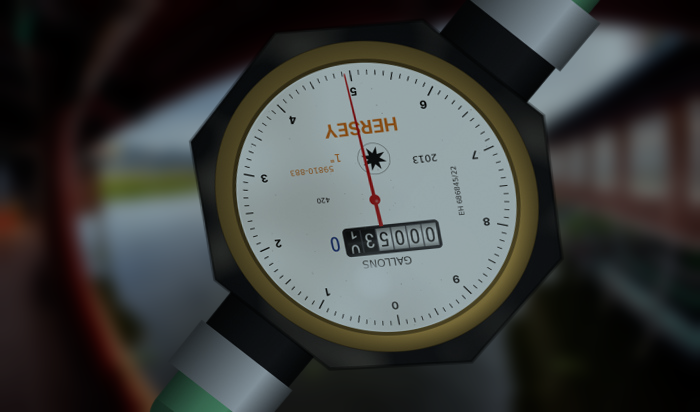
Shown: 5304.9 gal
